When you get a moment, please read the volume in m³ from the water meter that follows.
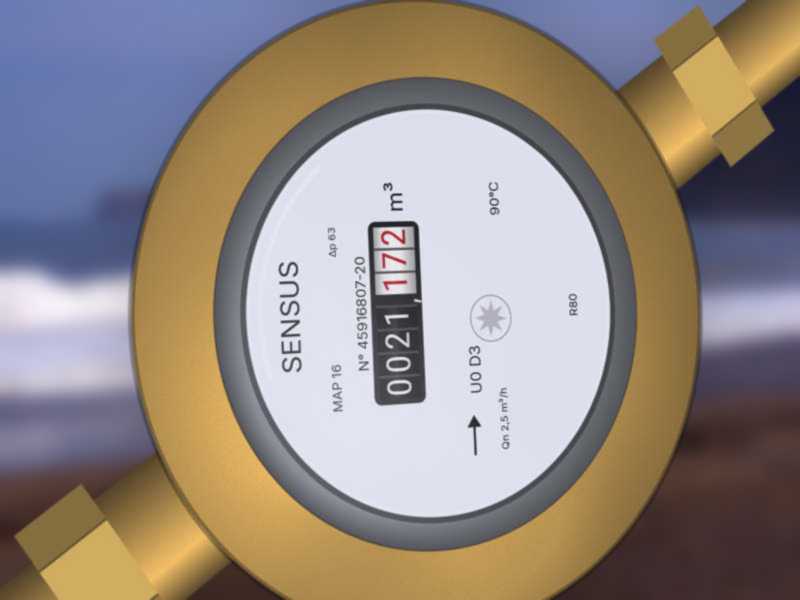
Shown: 21.172 m³
